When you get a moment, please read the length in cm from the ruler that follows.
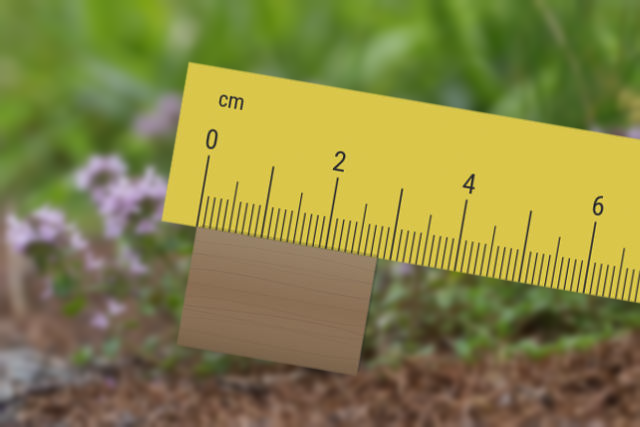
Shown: 2.8 cm
